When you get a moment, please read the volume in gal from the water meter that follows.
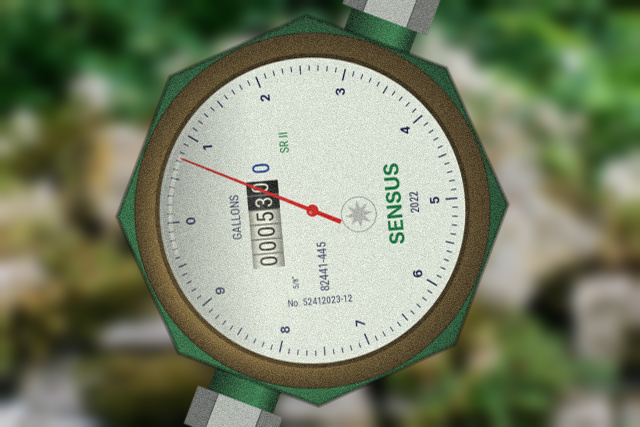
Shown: 5300.7 gal
